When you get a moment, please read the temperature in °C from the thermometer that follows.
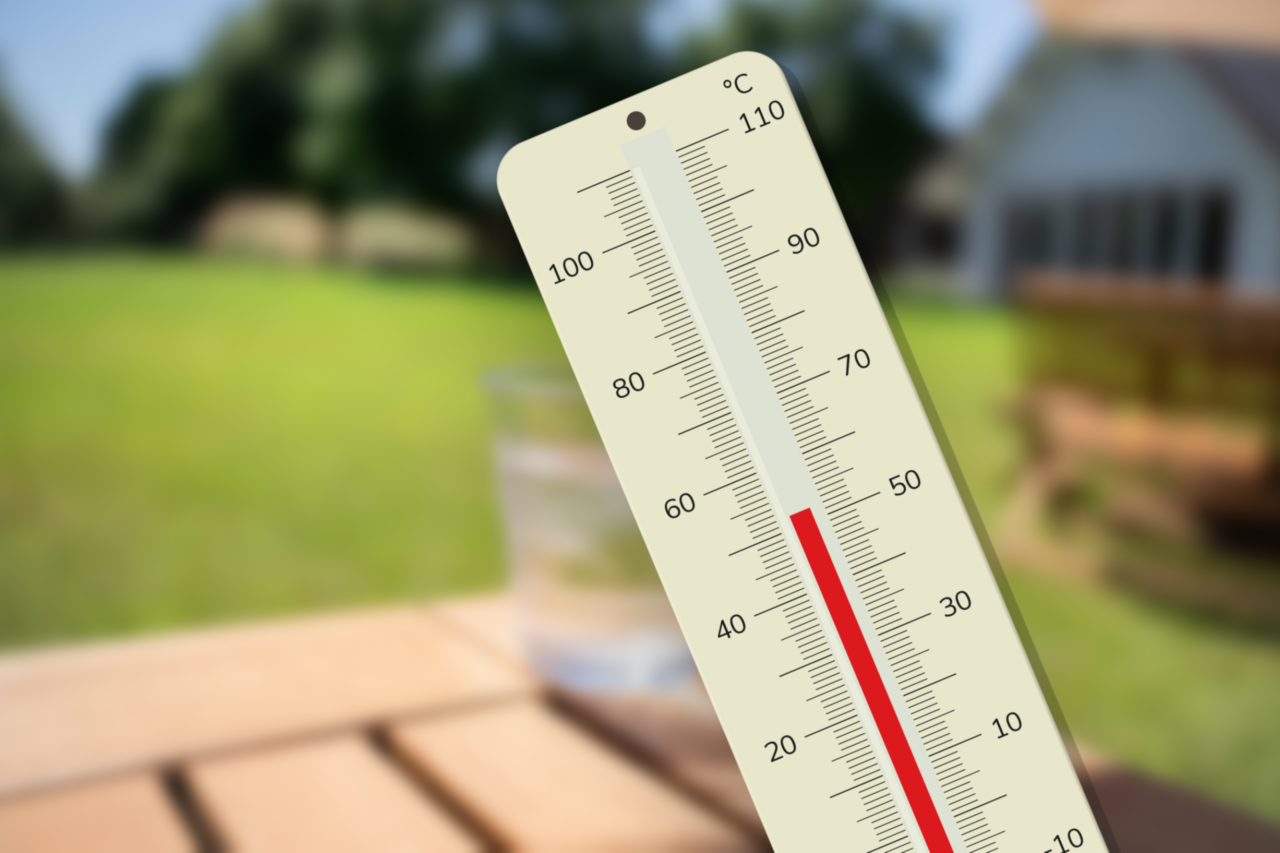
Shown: 52 °C
